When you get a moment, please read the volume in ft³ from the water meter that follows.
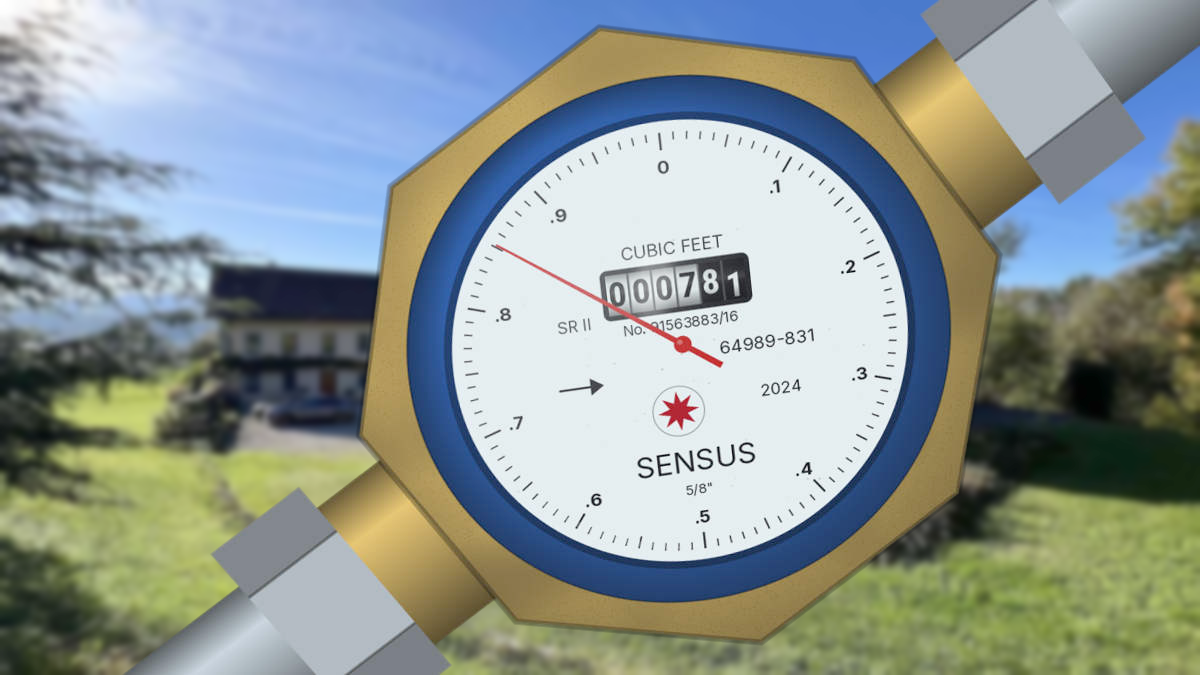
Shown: 780.85 ft³
